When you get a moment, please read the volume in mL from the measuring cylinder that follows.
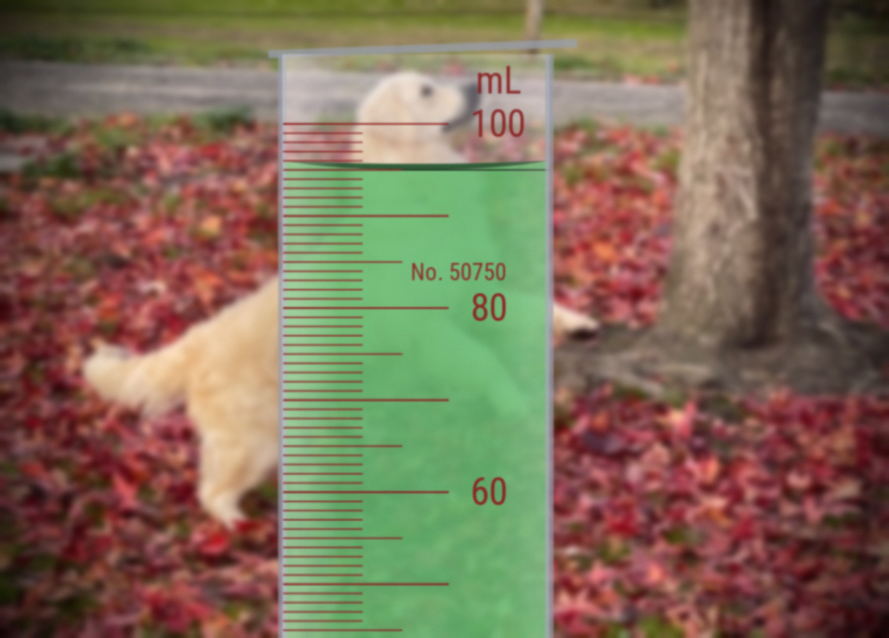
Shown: 95 mL
